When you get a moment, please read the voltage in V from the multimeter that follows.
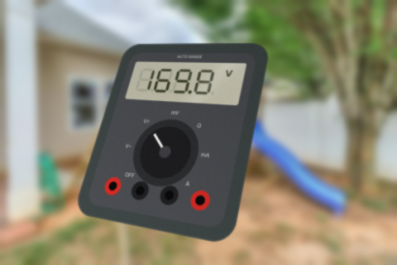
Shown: 169.8 V
